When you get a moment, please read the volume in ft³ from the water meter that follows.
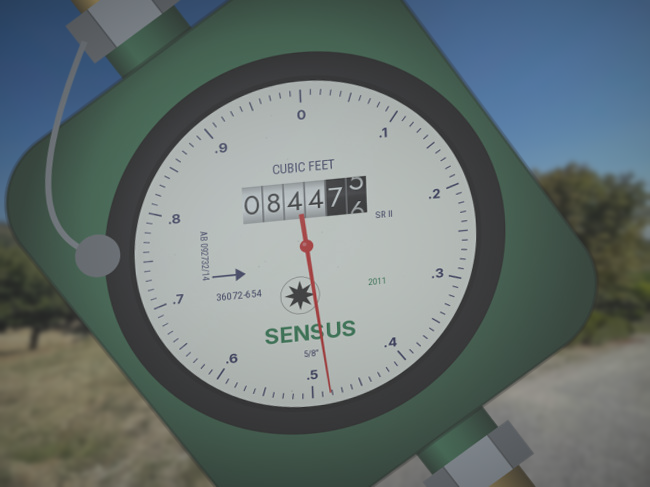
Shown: 84475.48 ft³
